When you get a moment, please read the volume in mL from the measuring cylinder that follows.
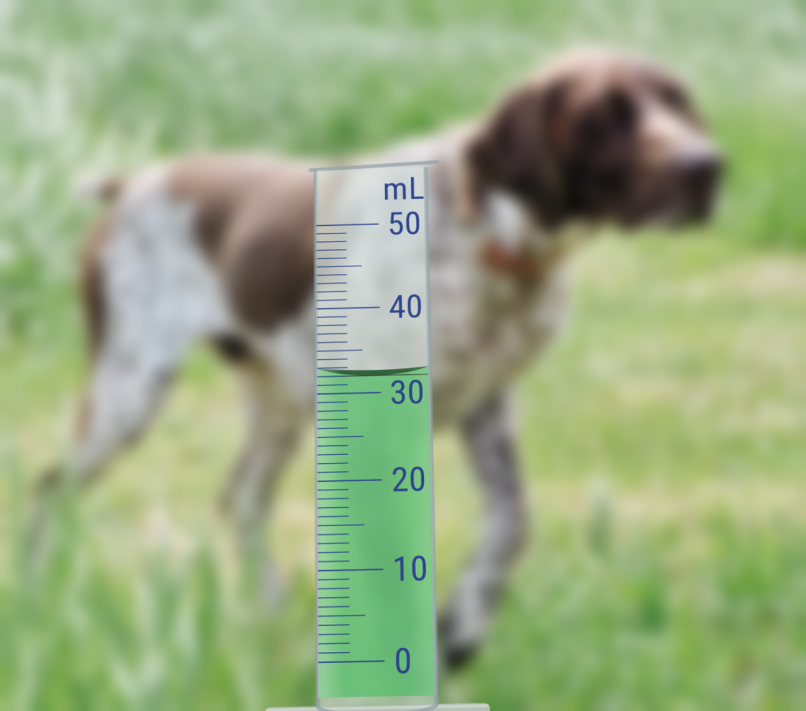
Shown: 32 mL
